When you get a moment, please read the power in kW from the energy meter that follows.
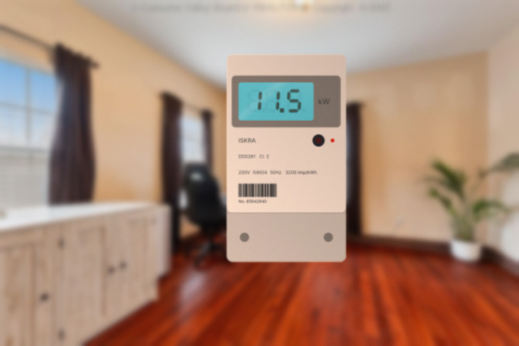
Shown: 11.5 kW
